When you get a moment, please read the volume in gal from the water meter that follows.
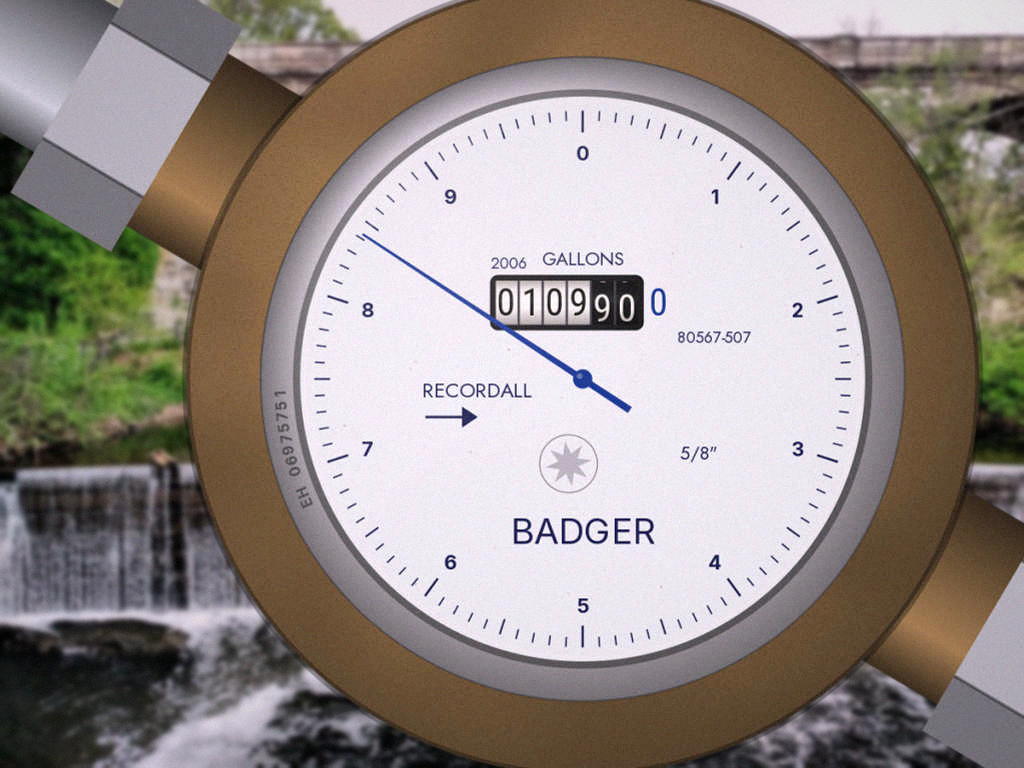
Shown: 109898.4 gal
